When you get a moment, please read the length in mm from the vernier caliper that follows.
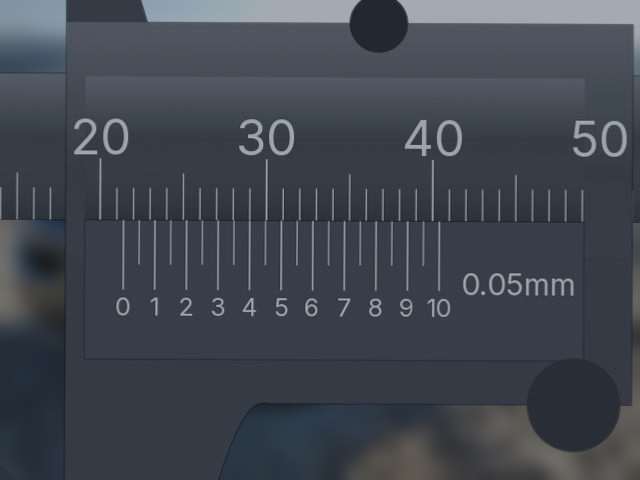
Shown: 21.4 mm
